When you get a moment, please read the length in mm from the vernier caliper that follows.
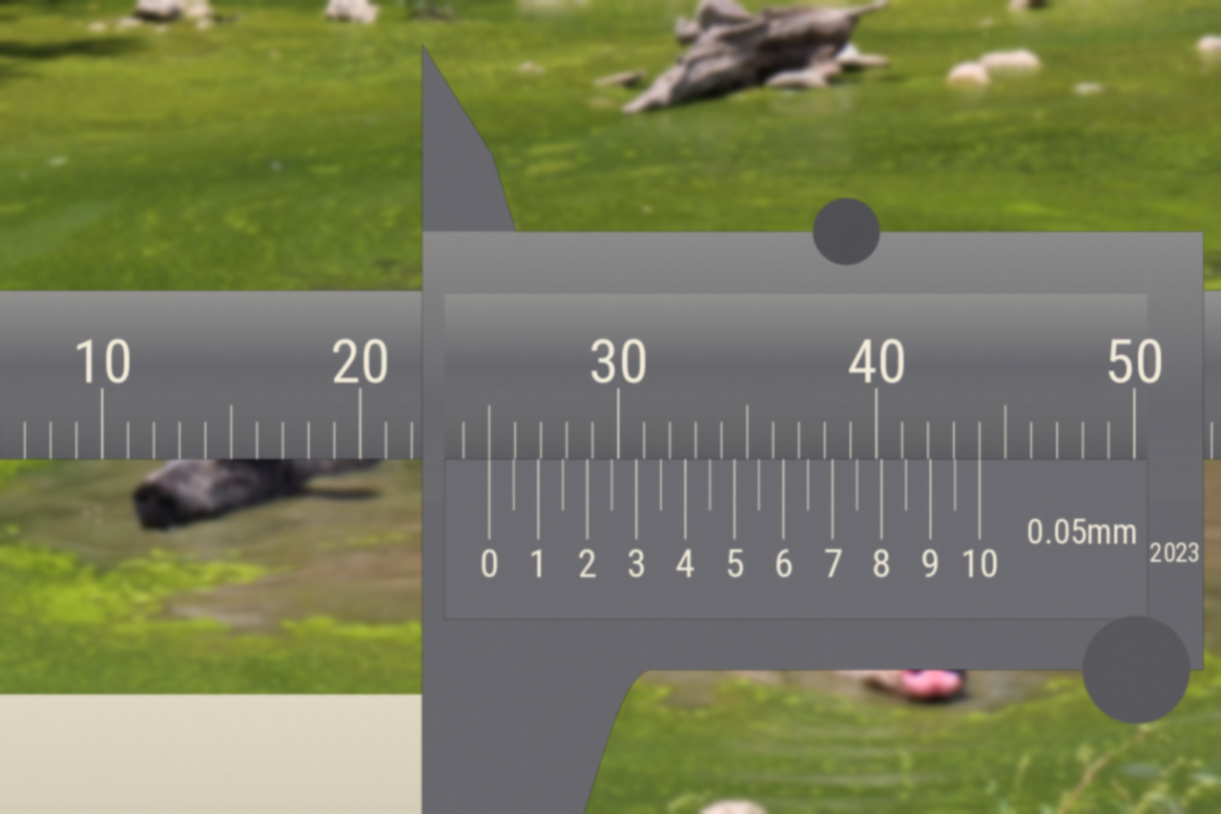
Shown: 25.0 mm
